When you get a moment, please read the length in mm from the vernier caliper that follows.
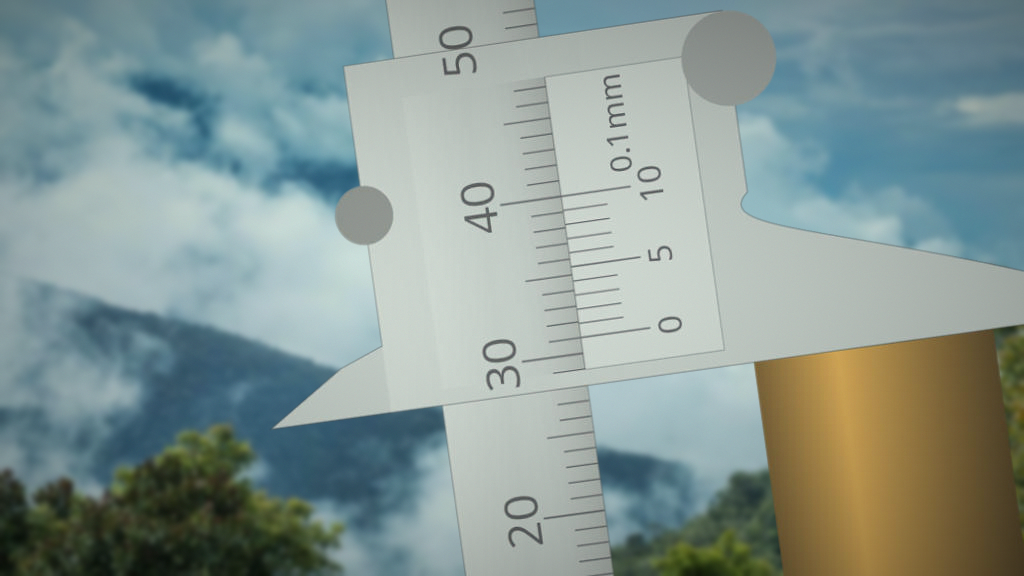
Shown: 31.0 mm
